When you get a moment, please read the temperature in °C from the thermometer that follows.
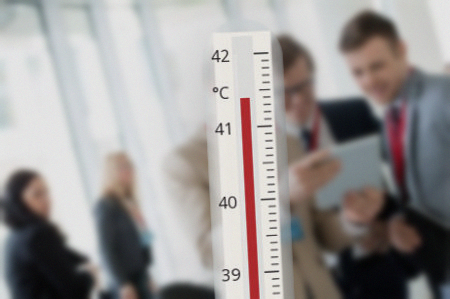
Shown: 41.4 °C
